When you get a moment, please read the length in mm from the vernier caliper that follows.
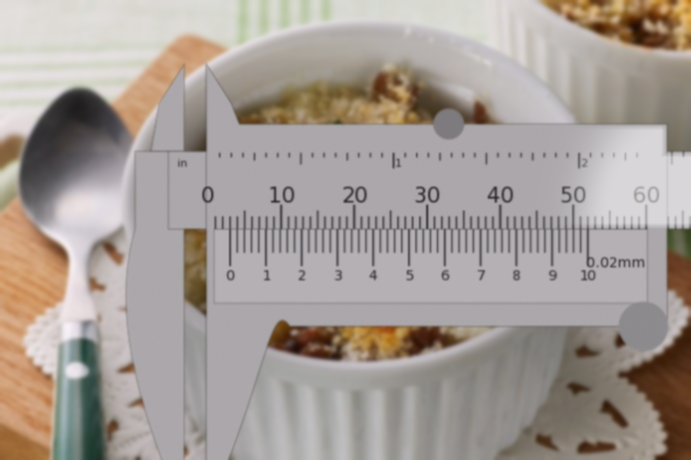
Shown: 3.0 mm
